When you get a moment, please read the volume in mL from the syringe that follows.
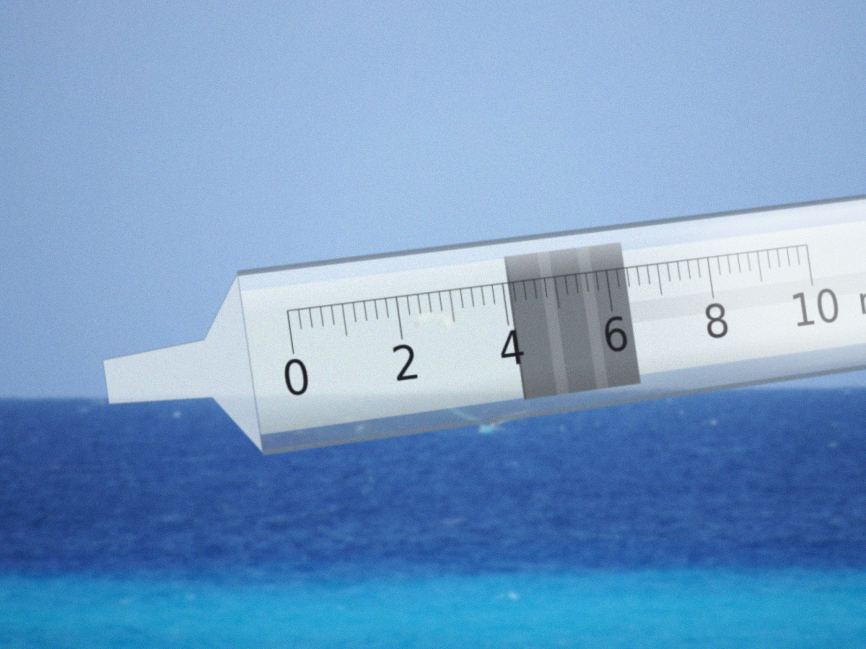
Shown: 4.1 mL
